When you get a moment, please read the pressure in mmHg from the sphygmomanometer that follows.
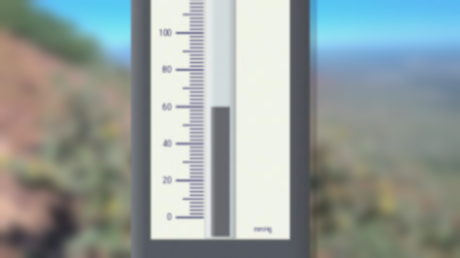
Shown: 60 mmHg
